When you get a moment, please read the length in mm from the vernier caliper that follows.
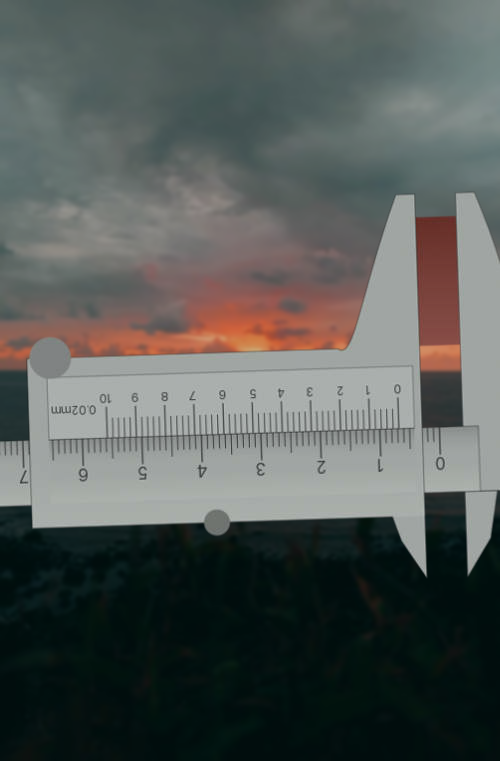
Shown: 6.8 mm
